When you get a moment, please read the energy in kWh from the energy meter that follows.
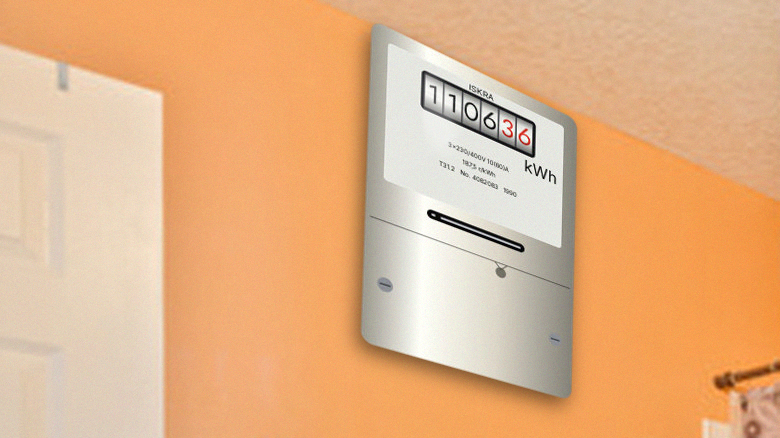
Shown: 1106.36 kWh
